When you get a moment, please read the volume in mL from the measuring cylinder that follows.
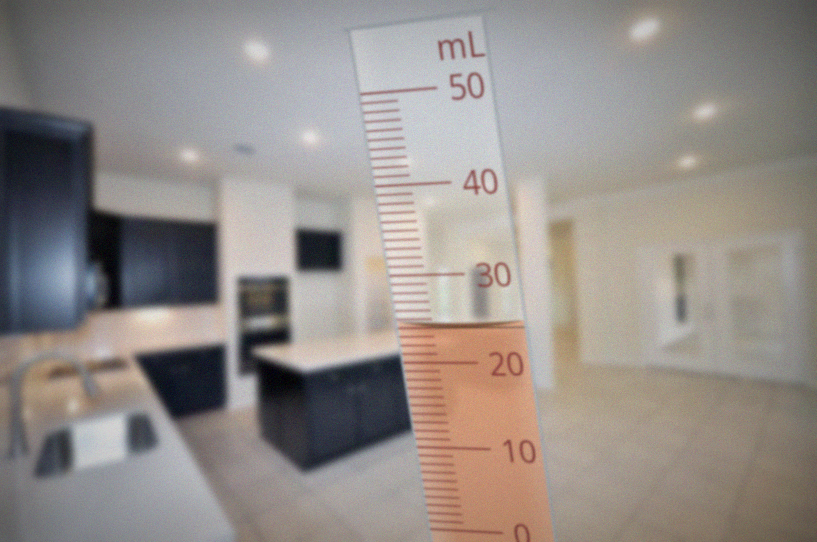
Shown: 24 mL
